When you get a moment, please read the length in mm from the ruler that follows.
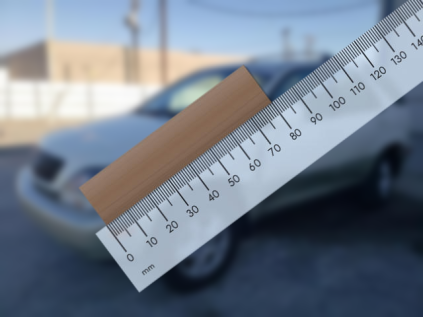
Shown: 80 mm
